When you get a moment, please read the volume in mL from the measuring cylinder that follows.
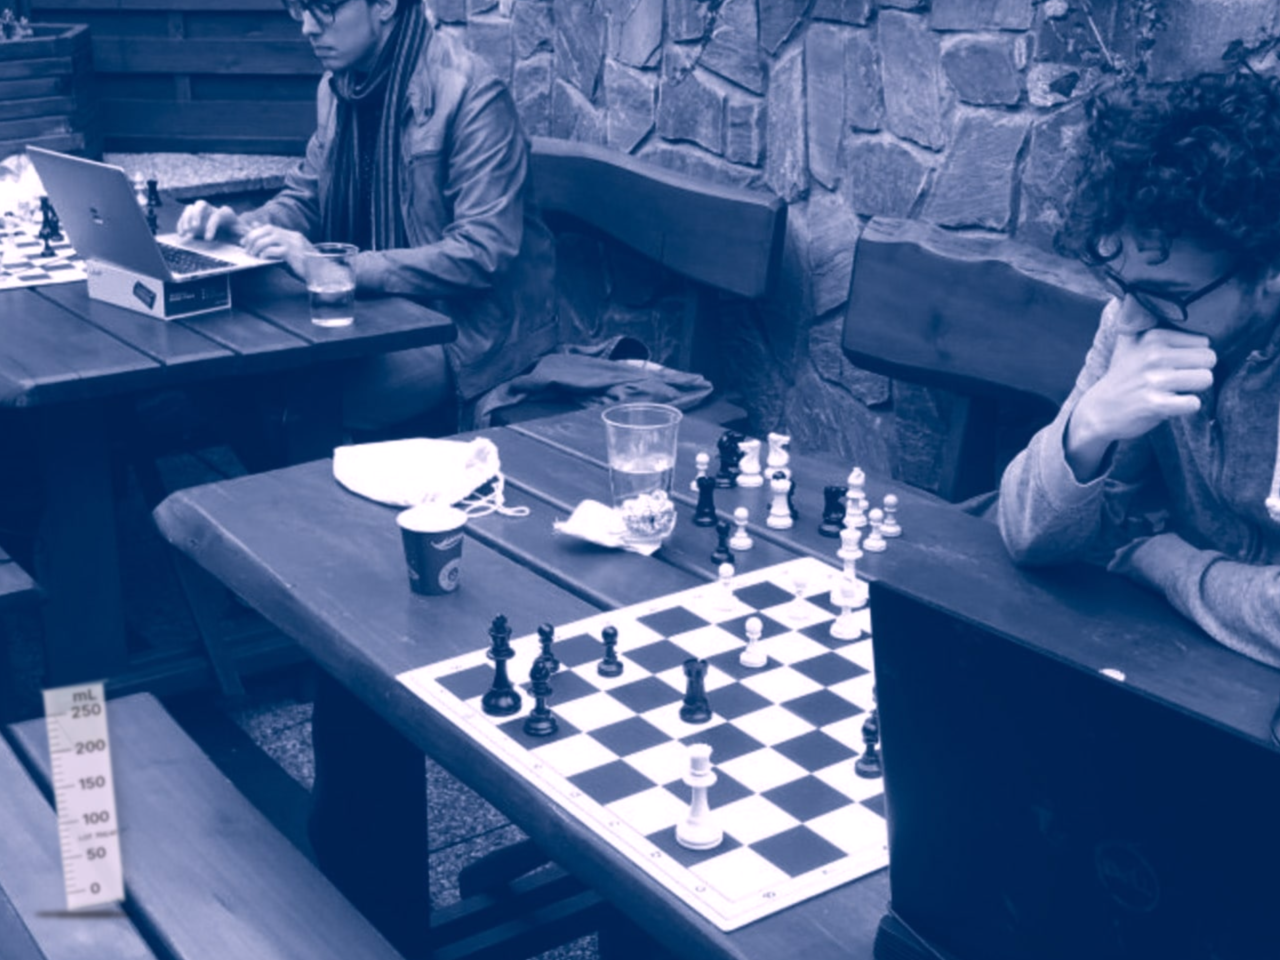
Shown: 200 mL
